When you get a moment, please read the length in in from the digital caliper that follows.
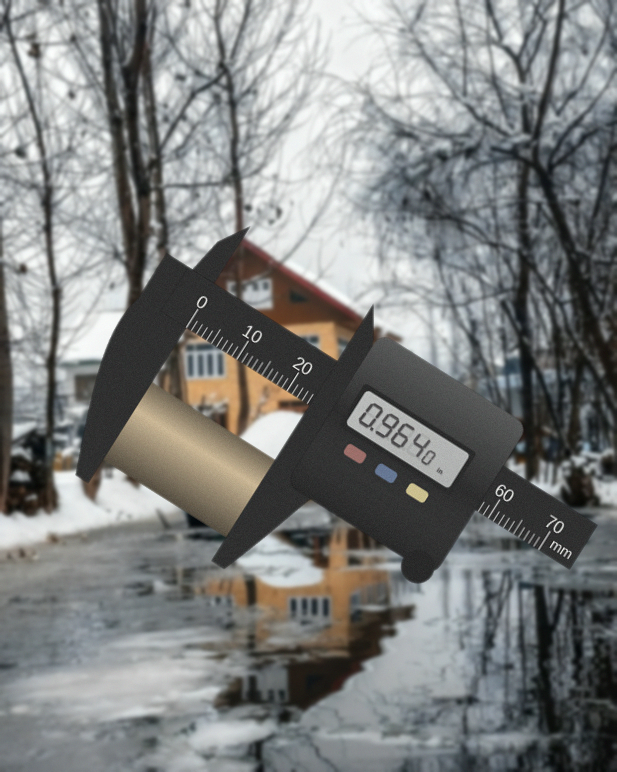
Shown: 0.9640 in
